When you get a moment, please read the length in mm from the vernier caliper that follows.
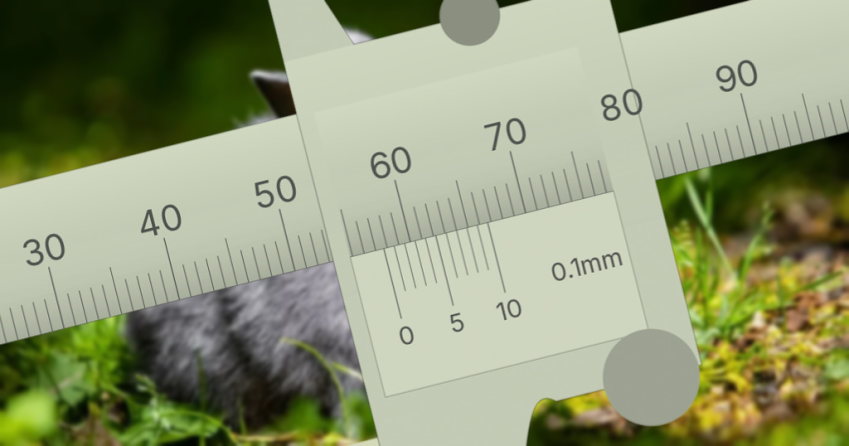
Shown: 57.7 mm
